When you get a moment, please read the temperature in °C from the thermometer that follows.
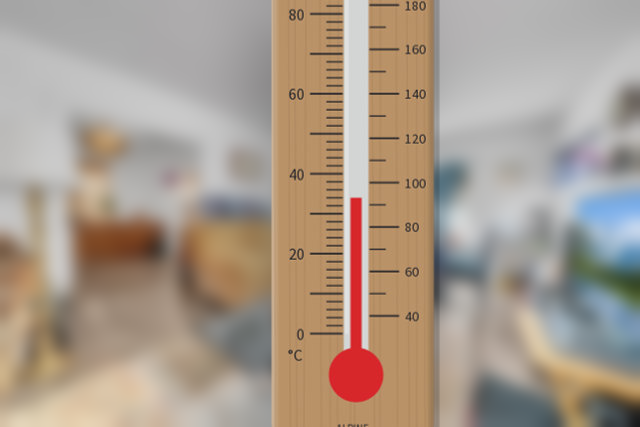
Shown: 34 °C
